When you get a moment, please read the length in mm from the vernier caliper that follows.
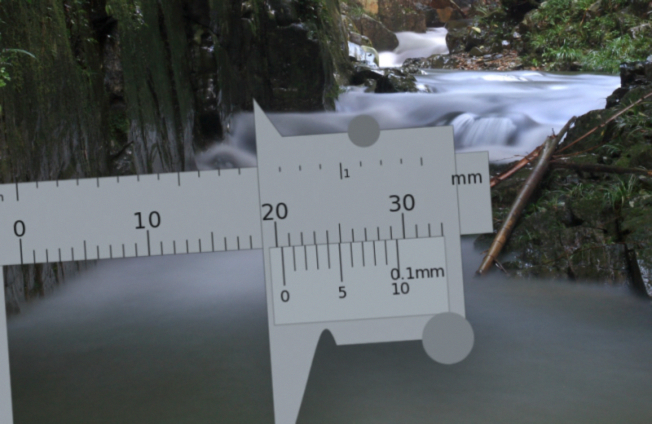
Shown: 20.4 mm
